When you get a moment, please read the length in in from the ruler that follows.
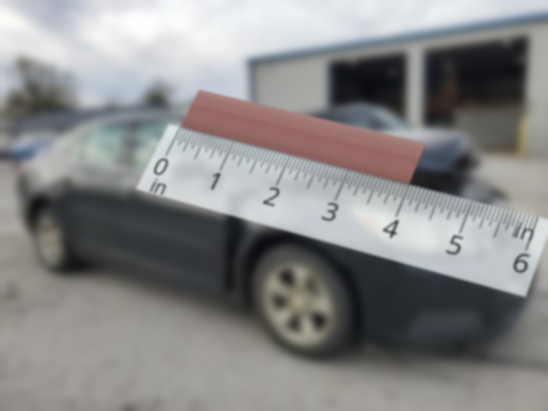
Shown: 4 in
